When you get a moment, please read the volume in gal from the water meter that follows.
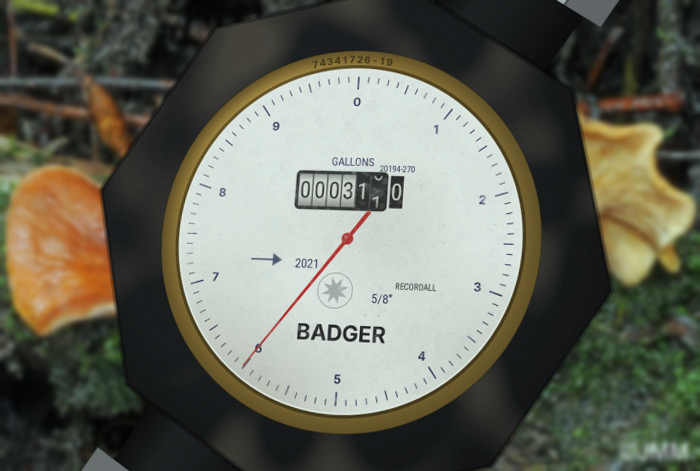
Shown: 3106.0 gal
